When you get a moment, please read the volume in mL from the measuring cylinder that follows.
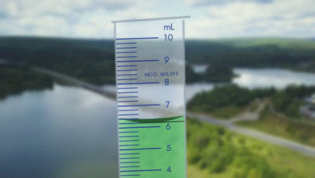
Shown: 6.2 mL
